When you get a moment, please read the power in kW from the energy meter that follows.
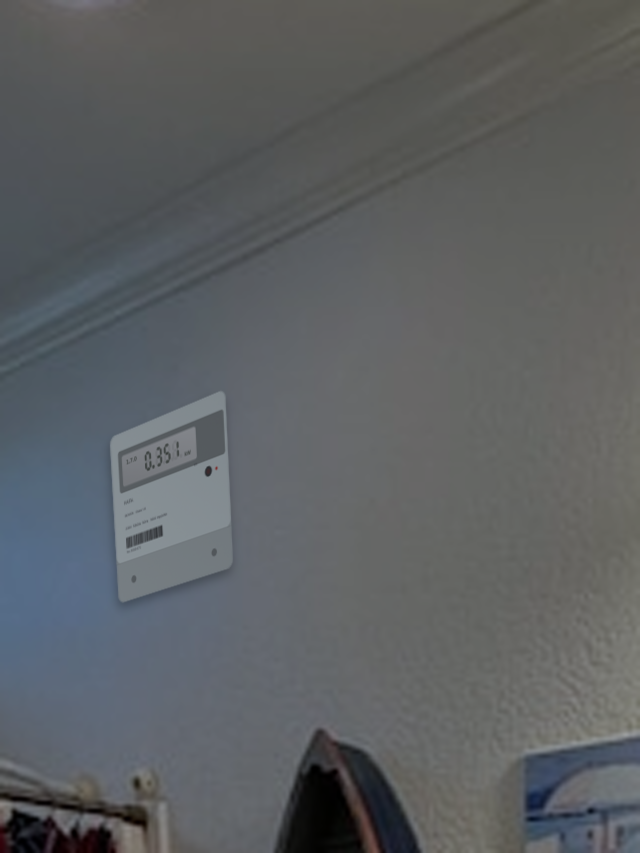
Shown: 0.351 kW
